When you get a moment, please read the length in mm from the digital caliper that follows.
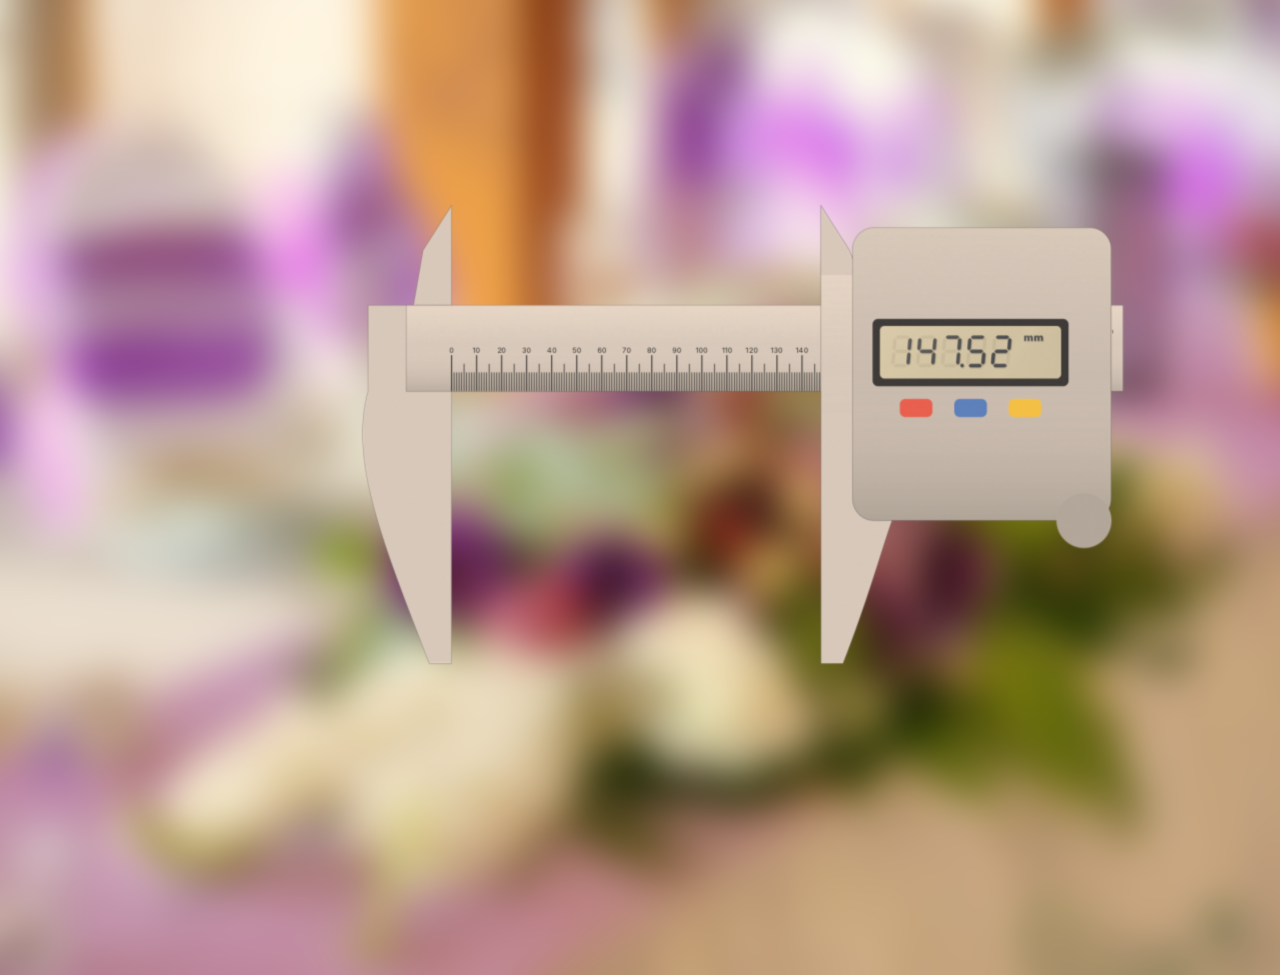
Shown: 147.52 mm
